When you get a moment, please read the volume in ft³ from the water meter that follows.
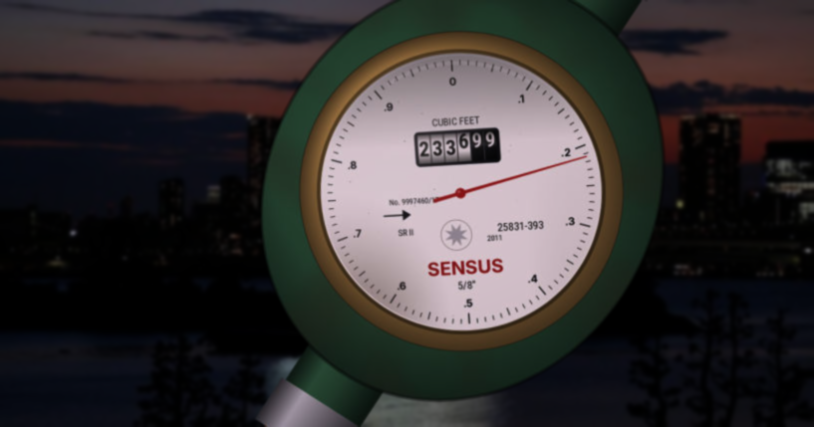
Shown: 233699.21 ft³
